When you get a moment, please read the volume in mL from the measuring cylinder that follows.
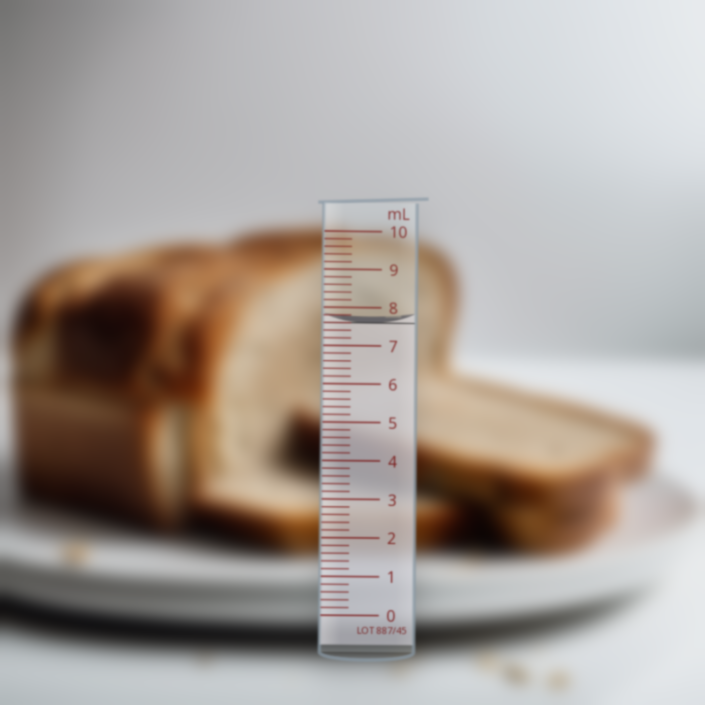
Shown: 7.6 mL
